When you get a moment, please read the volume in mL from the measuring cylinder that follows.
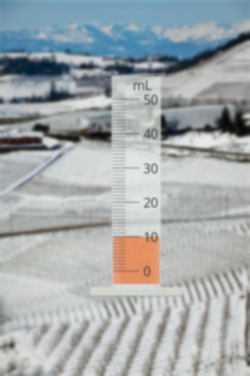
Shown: 10 mL
